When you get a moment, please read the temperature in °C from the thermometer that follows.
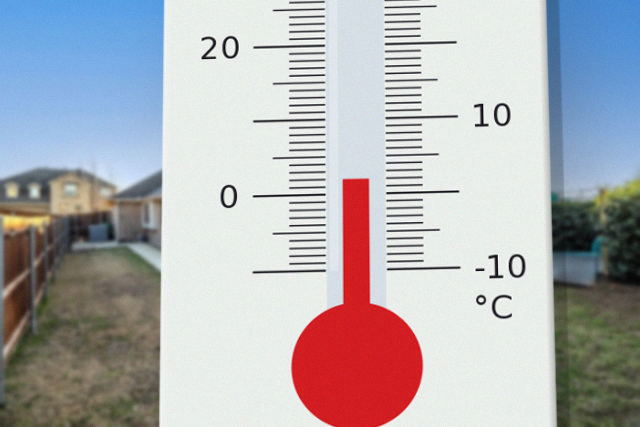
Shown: 2 °C
